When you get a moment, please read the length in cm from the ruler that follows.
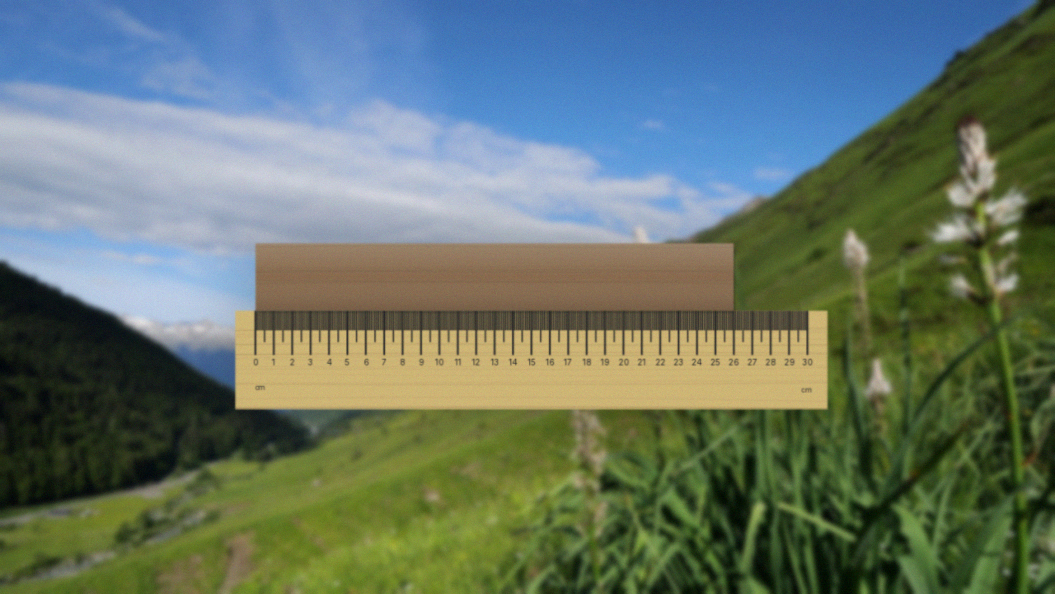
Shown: 26 cm
